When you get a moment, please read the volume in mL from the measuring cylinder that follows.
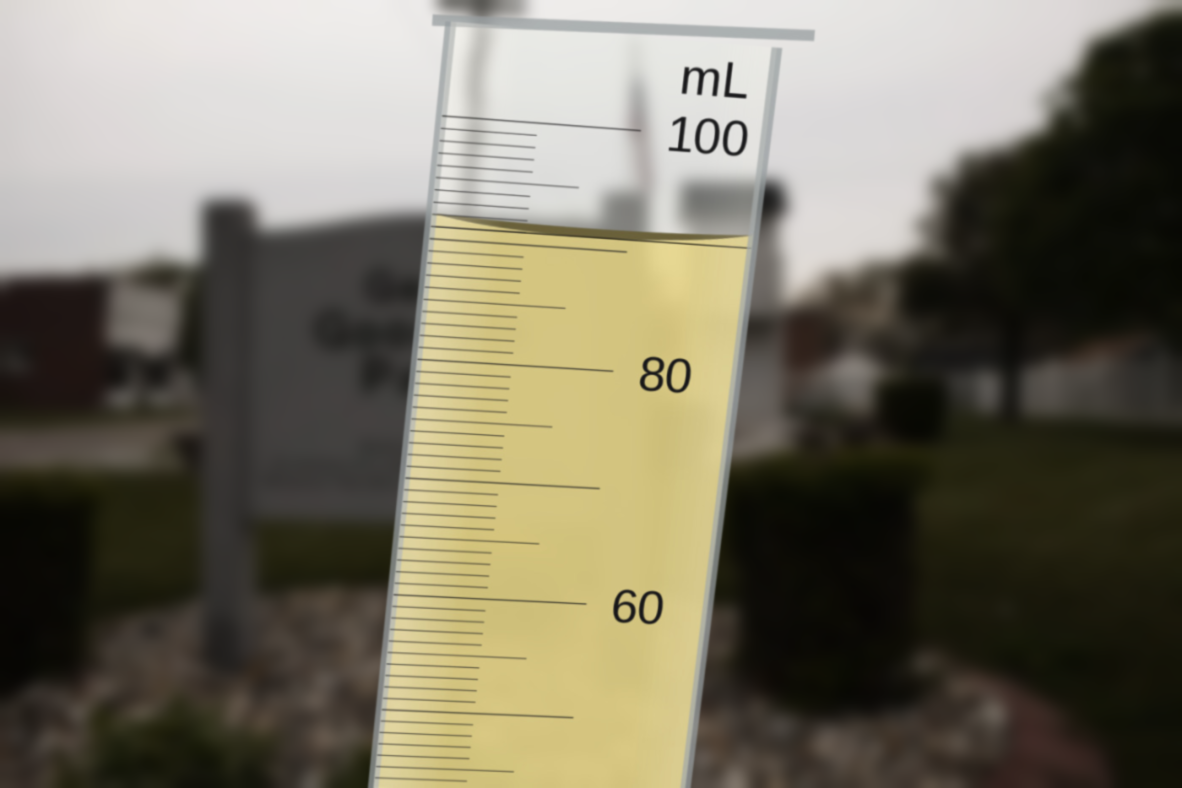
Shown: 91 mL
